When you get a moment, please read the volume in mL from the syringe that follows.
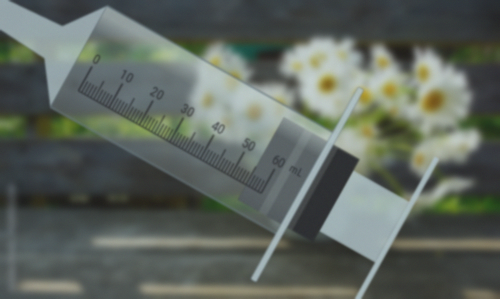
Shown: 55 mL
